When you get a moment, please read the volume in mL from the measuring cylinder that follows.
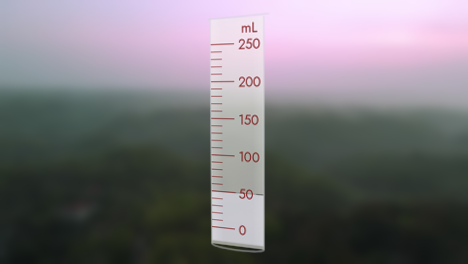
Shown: 50 mL
